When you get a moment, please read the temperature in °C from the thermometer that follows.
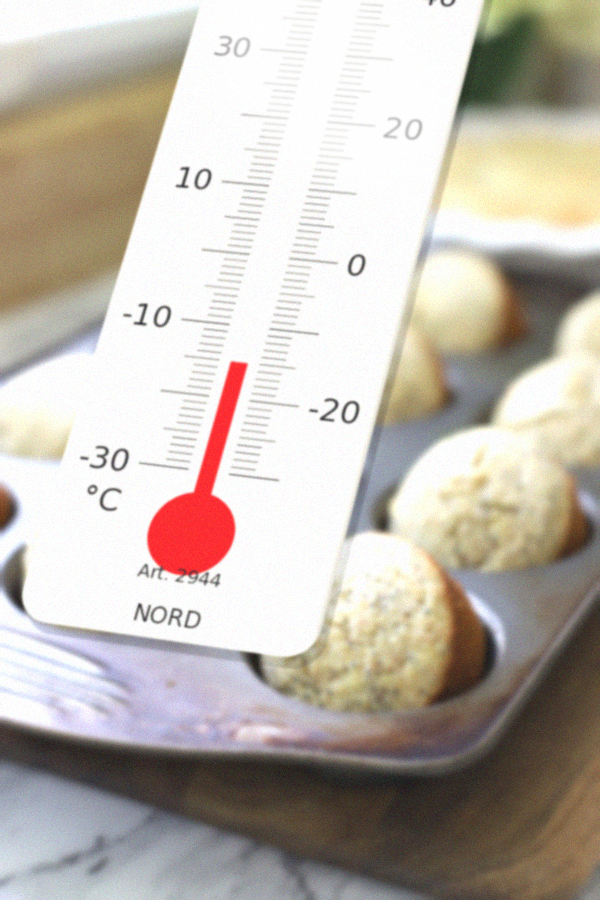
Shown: -15 °C
